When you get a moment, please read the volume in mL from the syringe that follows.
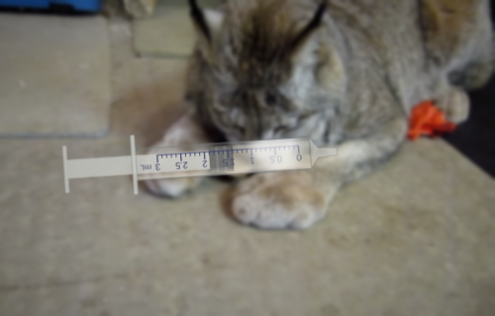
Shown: 1.4 mL
